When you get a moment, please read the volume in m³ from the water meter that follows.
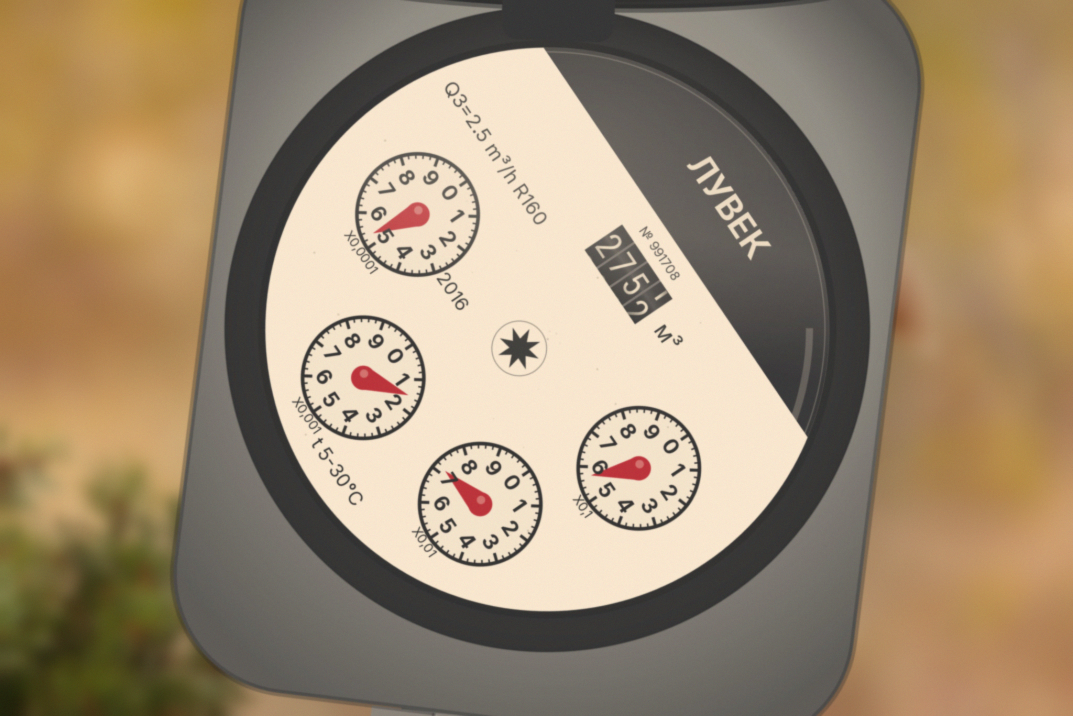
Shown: 2751.5715 m³
